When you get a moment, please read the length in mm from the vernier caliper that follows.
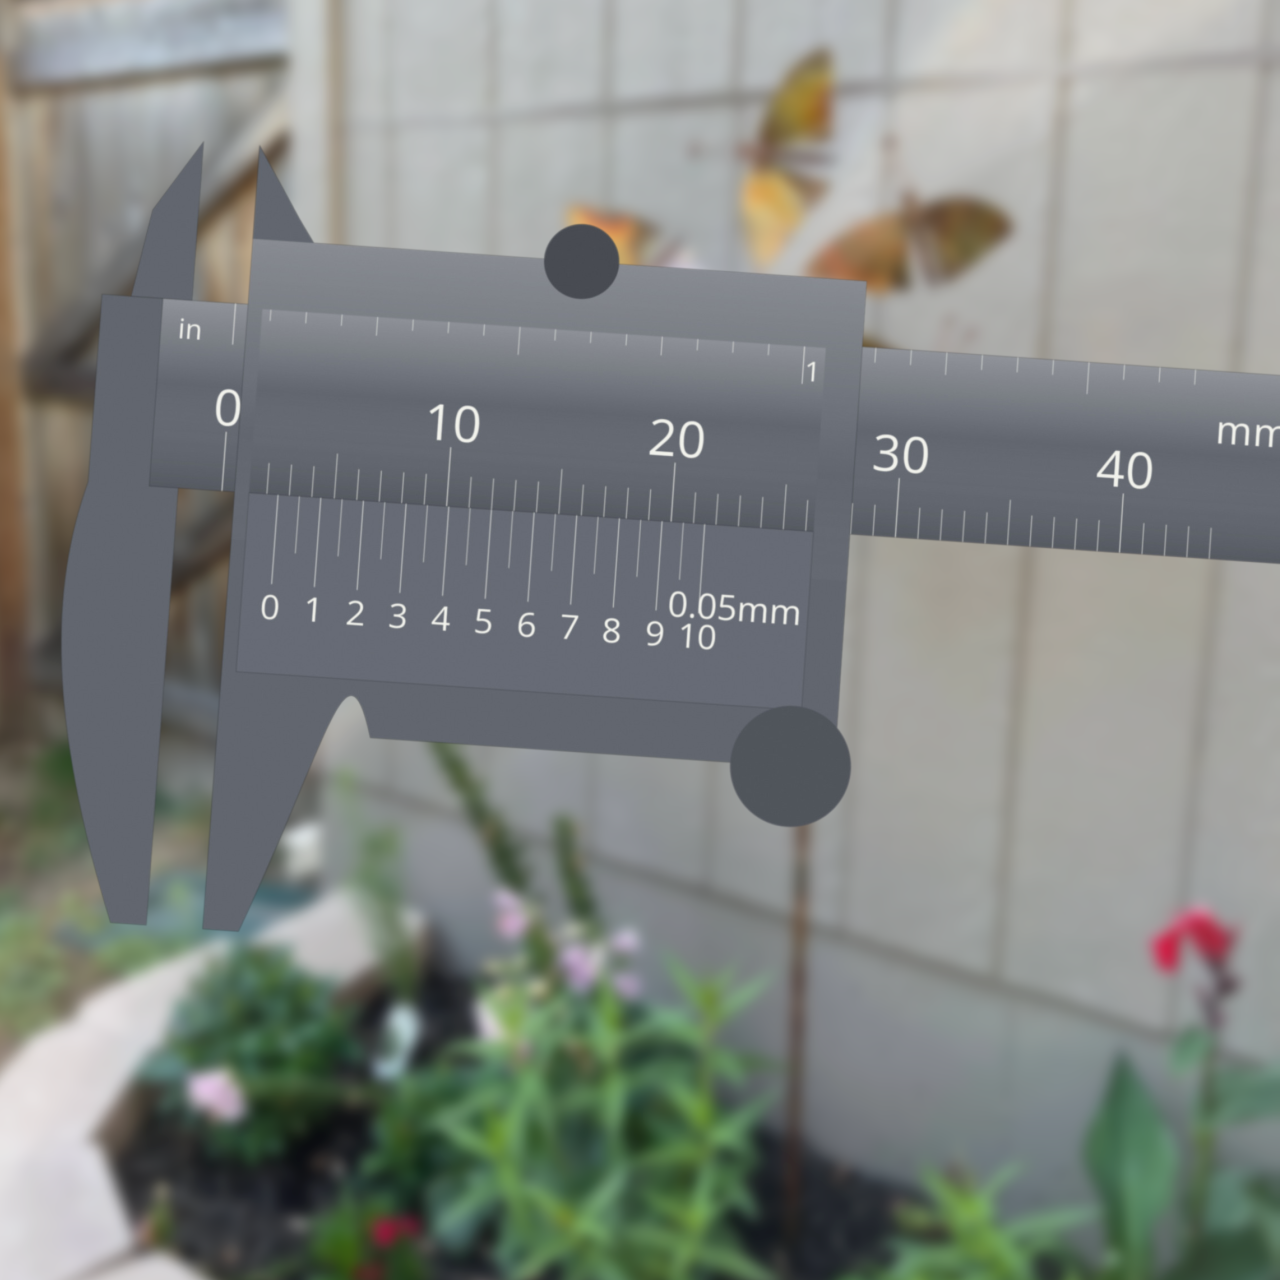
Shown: 2.5 mm
